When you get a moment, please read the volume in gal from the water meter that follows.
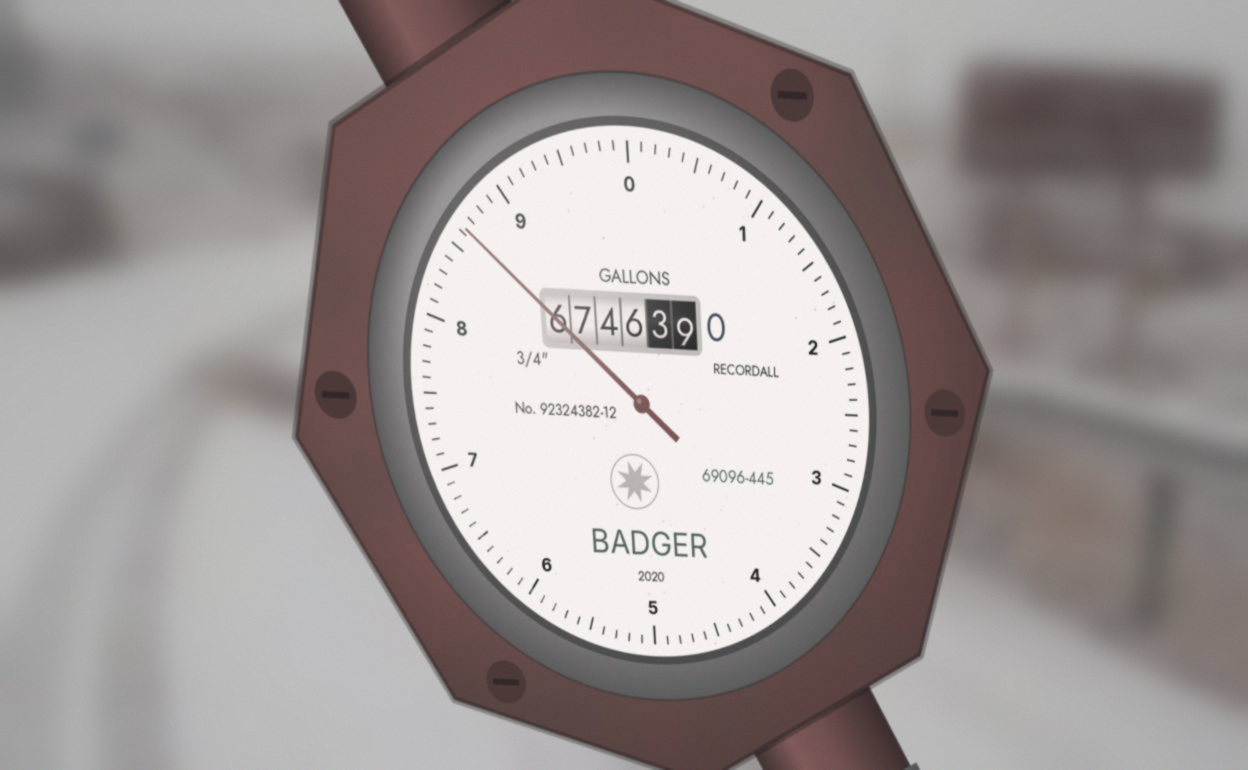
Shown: 6746388.6 gal
